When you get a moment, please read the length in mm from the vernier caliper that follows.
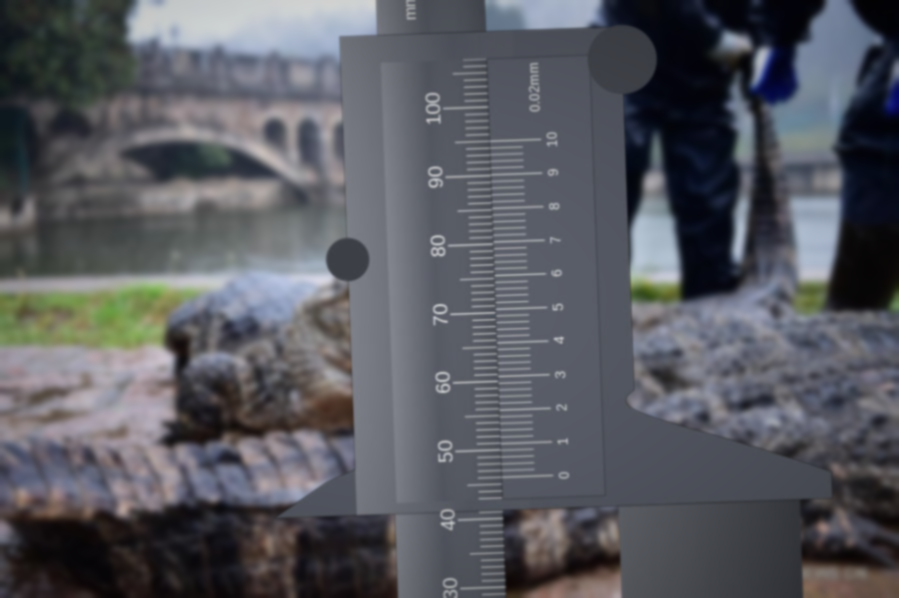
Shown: 46.0 mm
